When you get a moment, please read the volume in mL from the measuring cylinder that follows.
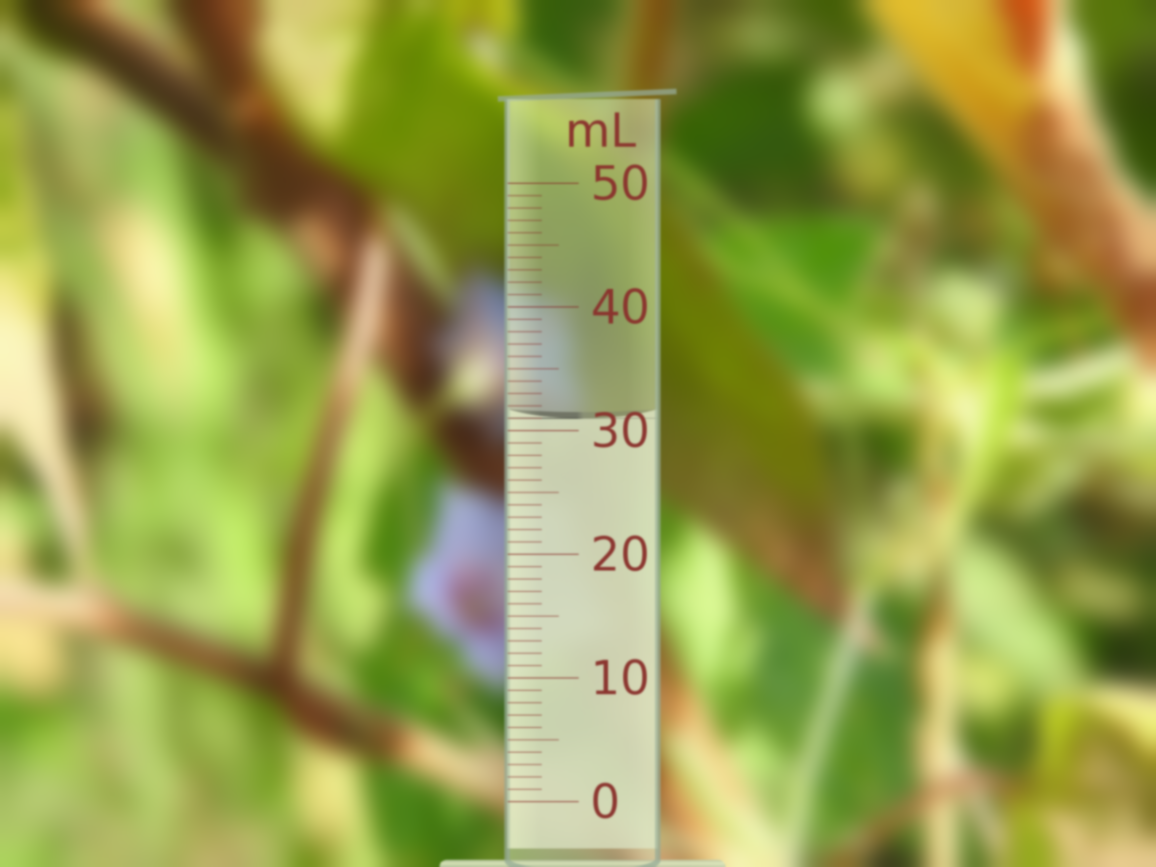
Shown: 31 mL
